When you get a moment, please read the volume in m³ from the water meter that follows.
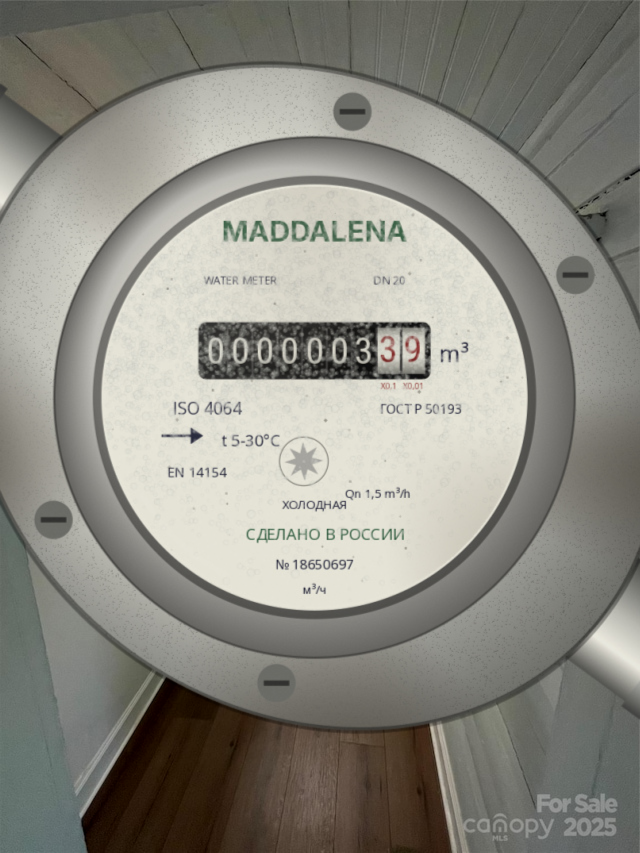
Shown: 3.39 m³
